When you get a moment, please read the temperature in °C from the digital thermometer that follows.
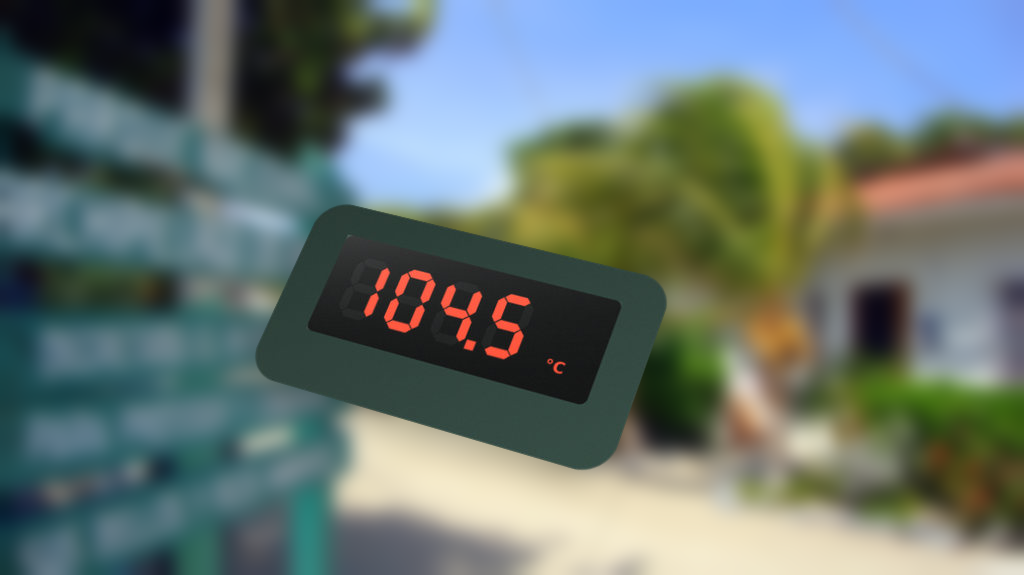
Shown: 104.5 °C
